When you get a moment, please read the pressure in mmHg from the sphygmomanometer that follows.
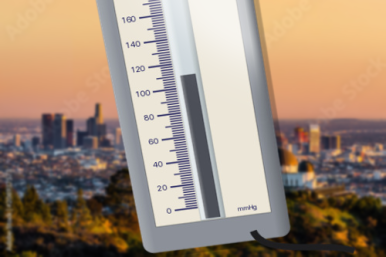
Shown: 110 mmHg
